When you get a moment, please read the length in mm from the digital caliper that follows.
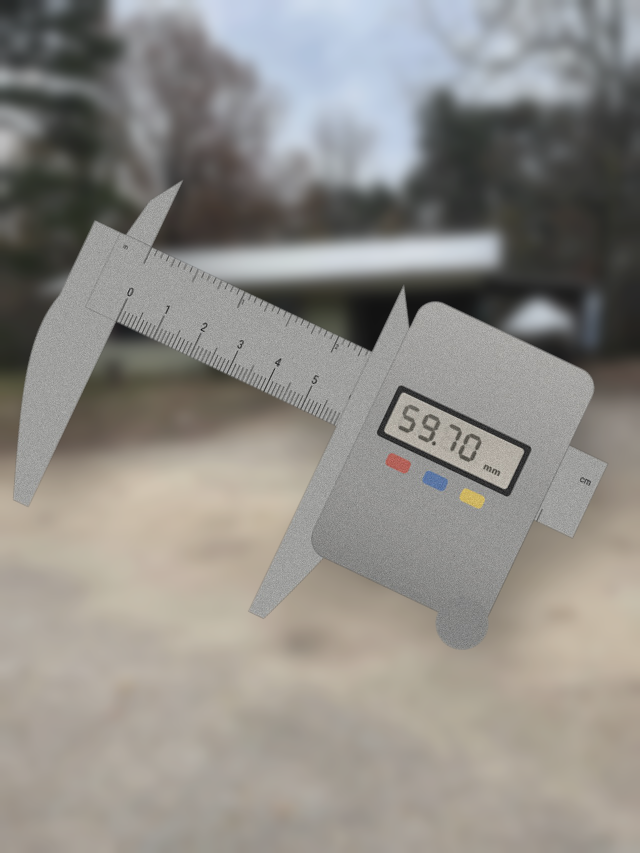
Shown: 59.70 mm
